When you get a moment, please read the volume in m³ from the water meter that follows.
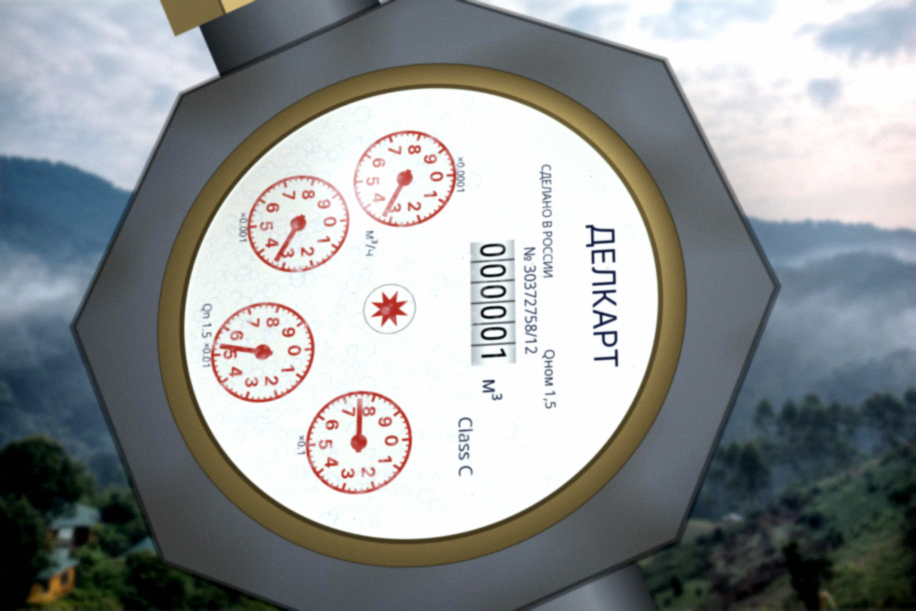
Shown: 1.7533 m³
